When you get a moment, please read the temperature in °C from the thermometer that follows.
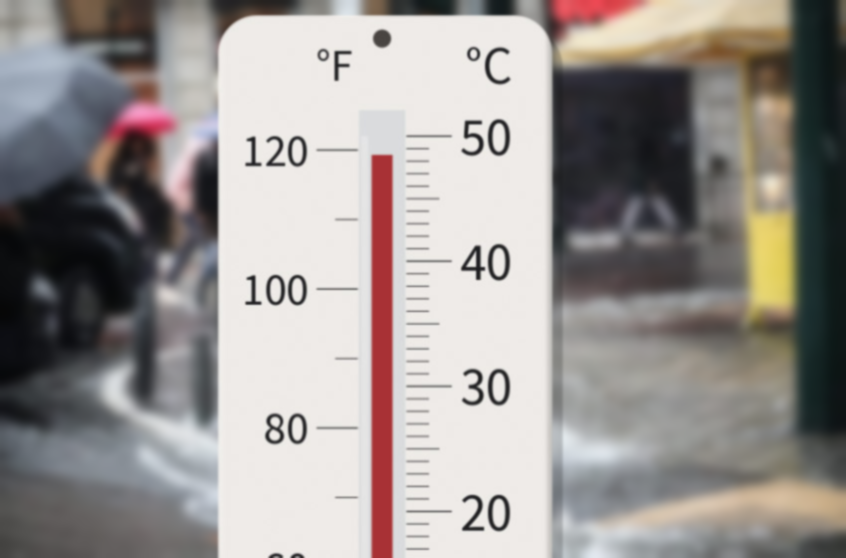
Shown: 48.5 °C
